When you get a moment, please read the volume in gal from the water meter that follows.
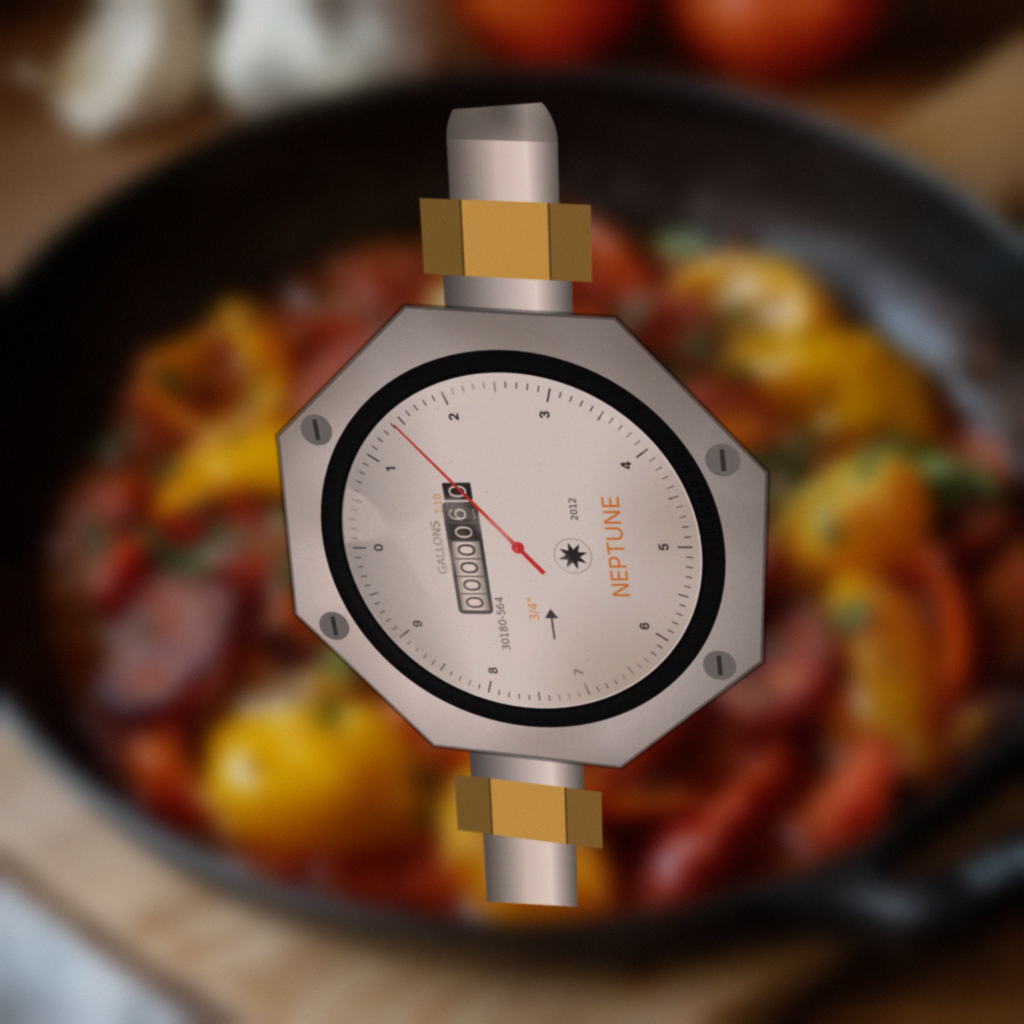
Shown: 61.4 gal
